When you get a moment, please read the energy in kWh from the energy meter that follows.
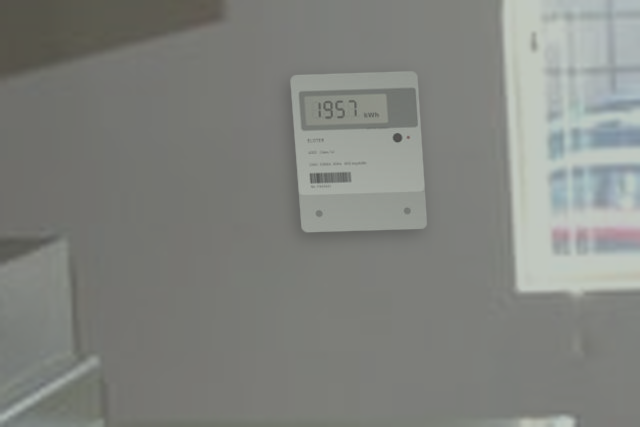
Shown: 1957 kWh
